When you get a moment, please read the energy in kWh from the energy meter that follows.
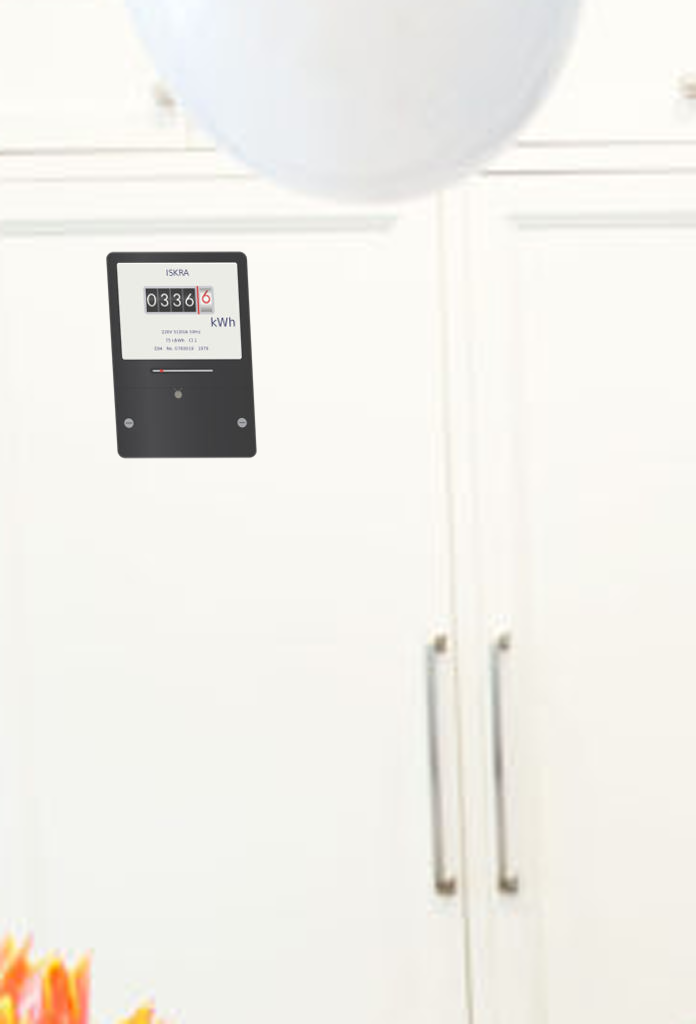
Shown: 336.6 kWh
